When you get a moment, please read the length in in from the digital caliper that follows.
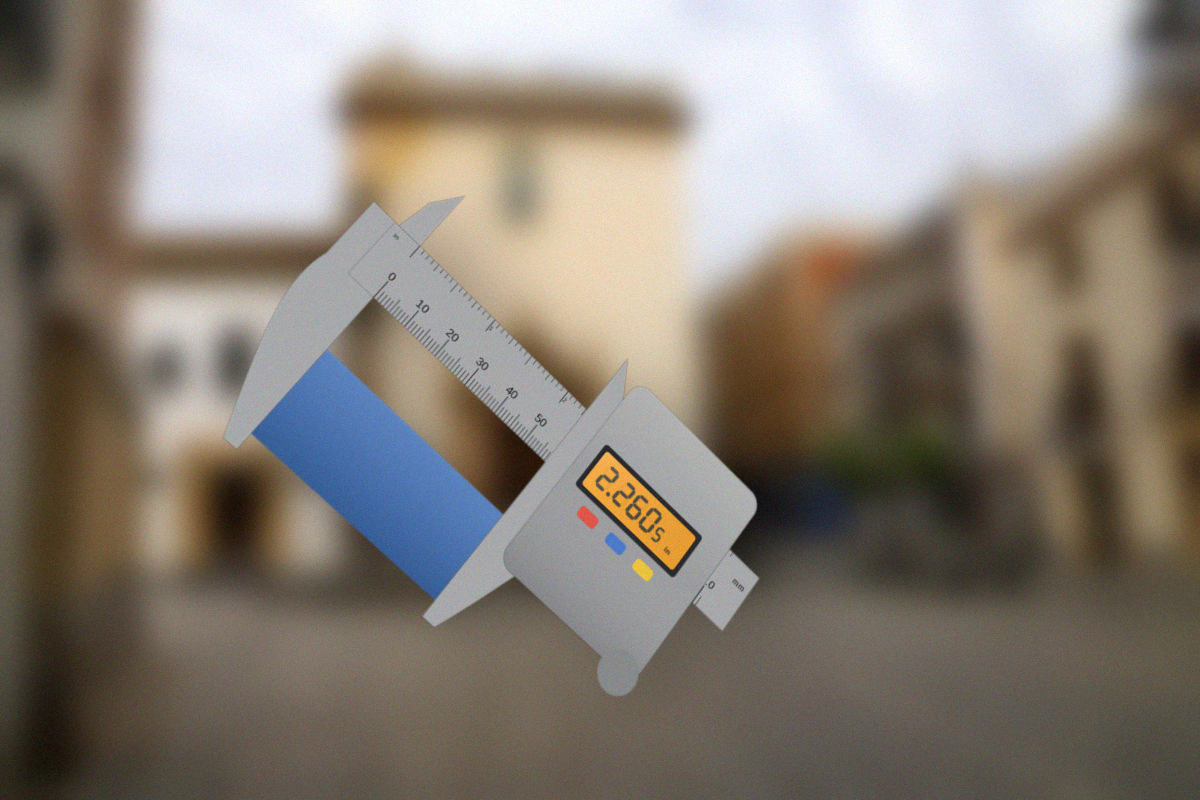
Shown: 2.2605 in
